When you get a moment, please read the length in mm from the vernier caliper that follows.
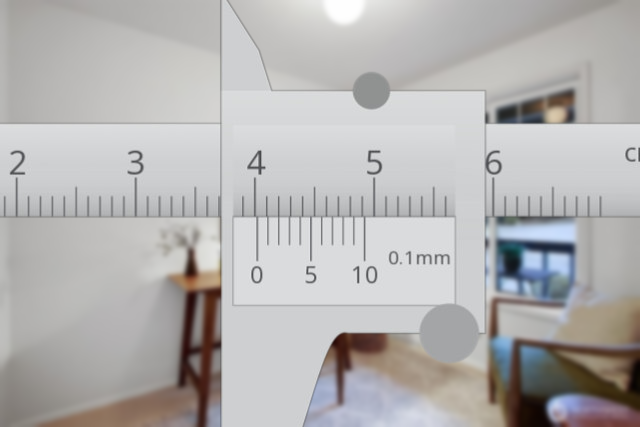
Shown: 40.2 mm
